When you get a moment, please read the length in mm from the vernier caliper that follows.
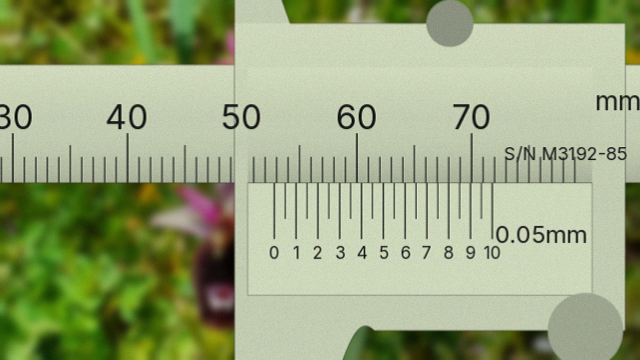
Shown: 52.8 mm
